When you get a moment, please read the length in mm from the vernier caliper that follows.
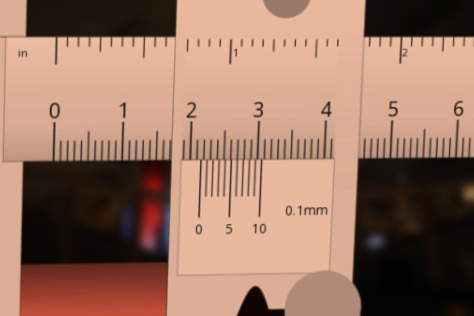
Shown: 21.6 mm
